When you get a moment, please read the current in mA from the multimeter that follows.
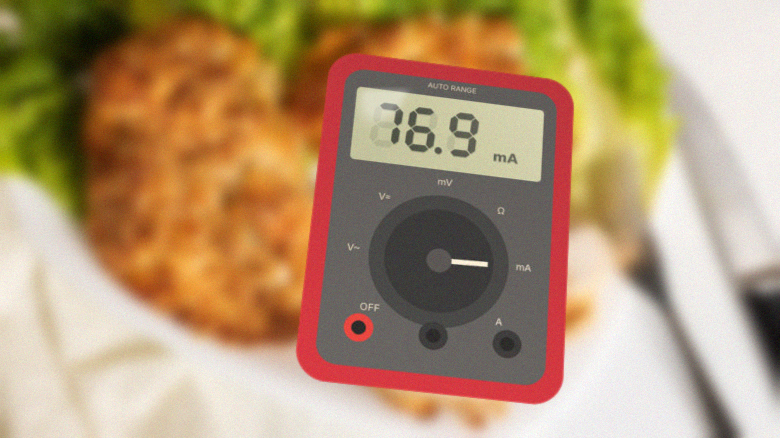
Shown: 76.9 mA
